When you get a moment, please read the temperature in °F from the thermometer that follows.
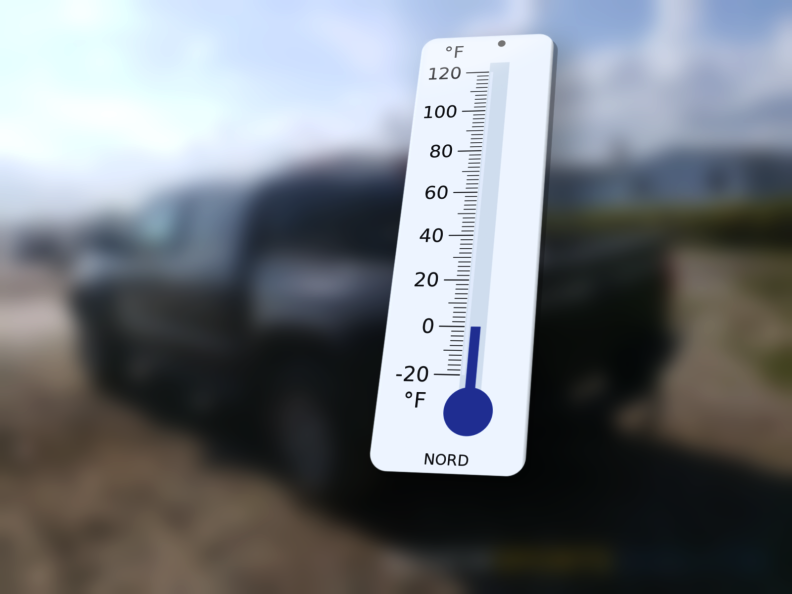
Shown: 0 °F
